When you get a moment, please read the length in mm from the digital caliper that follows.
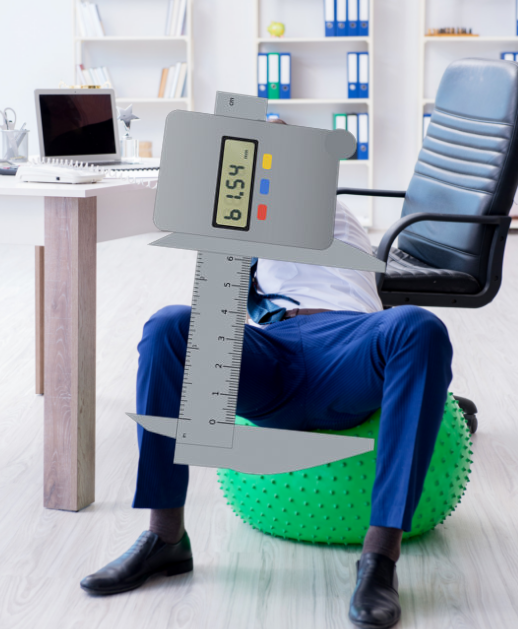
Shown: 61.54 mm
